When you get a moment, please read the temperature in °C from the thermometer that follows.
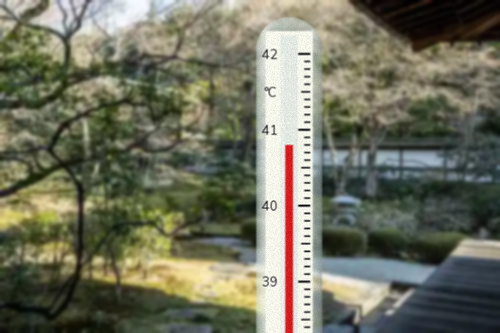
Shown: 40.8 °C
